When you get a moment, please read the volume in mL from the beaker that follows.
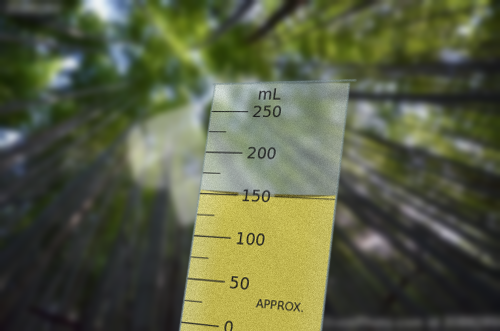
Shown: 150 mL
